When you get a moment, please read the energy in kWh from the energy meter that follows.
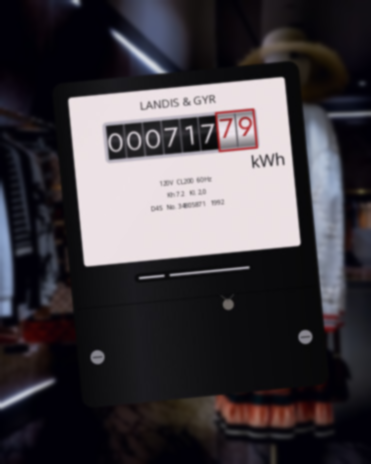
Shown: 717.79 kWh
